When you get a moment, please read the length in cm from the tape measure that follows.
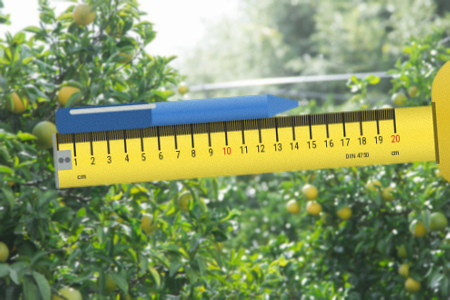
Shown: 15 cm
